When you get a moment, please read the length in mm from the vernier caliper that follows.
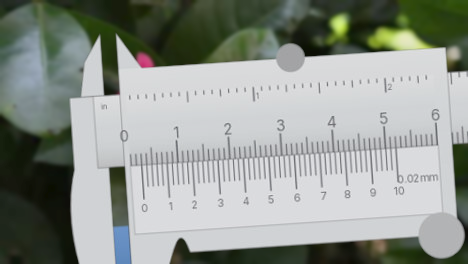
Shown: 3.0 mm
